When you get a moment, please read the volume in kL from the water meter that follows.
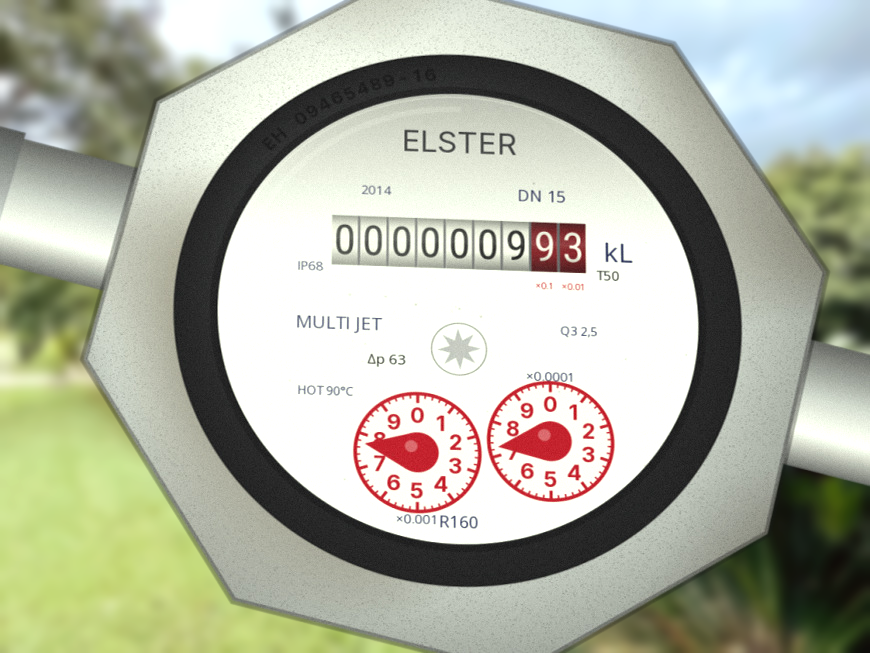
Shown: 9.9377 kL
